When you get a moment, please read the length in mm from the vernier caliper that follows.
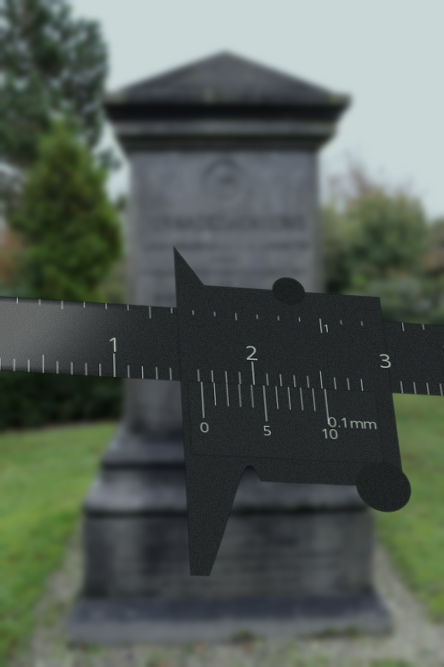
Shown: 16.2 mm
